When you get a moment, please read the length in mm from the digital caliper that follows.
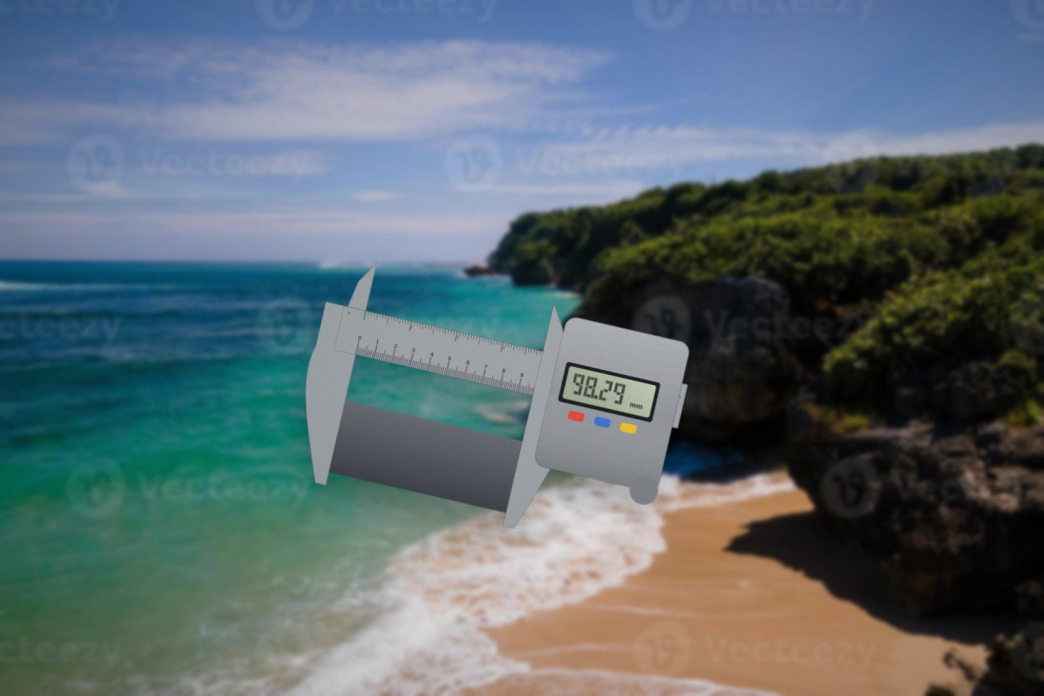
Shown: 98.29 mm
